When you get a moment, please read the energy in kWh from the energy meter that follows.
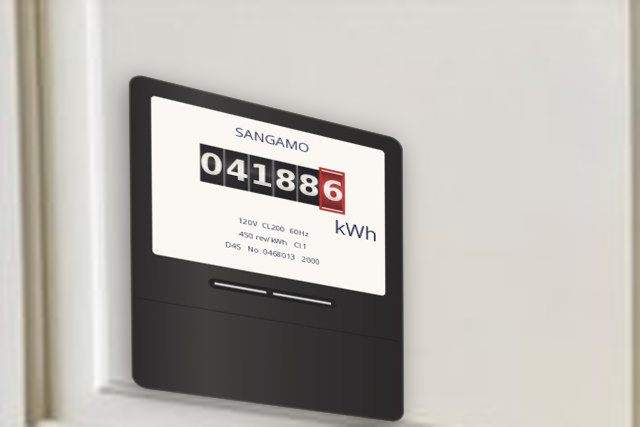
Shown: 4188.6 kWh
